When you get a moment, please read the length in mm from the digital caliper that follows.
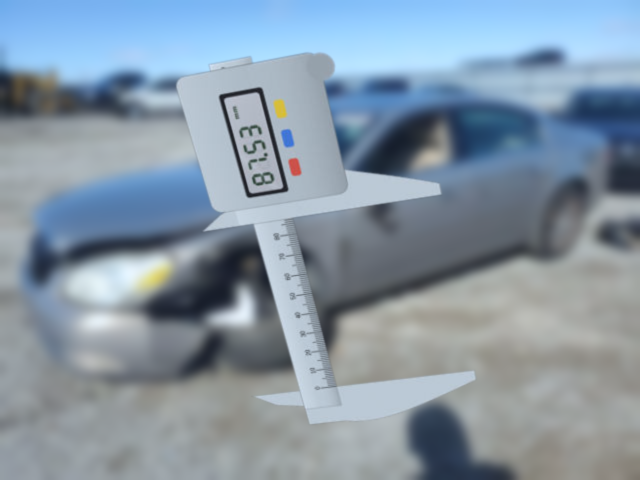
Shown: 87.53 mm
